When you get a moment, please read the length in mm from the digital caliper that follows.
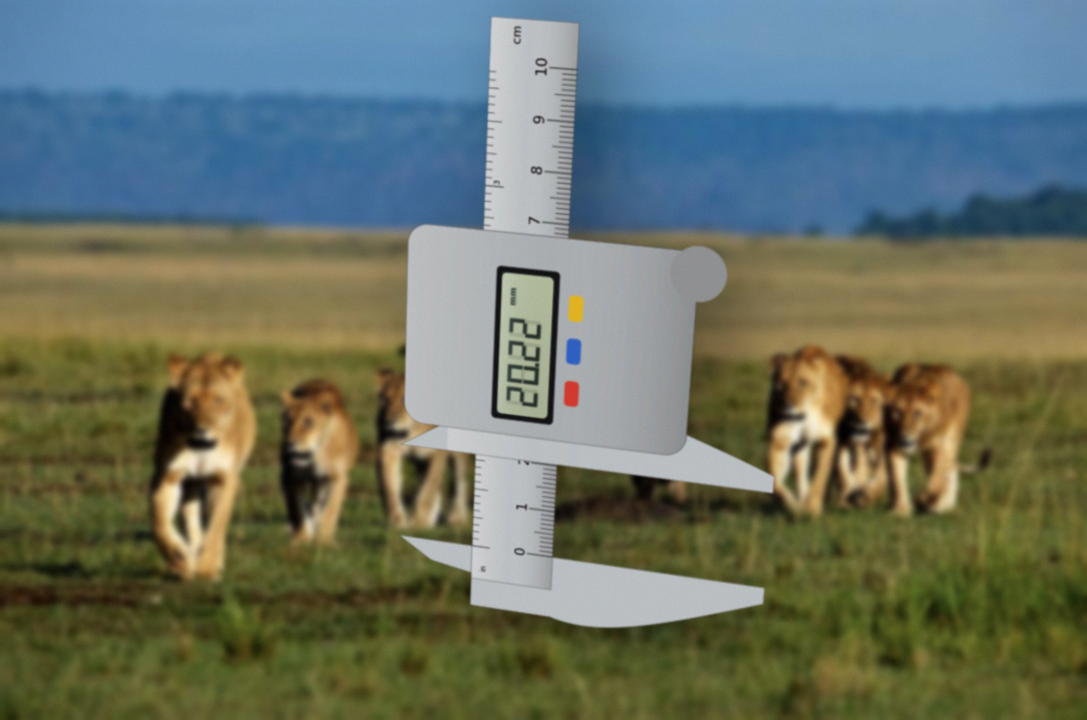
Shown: 20.22 mm
